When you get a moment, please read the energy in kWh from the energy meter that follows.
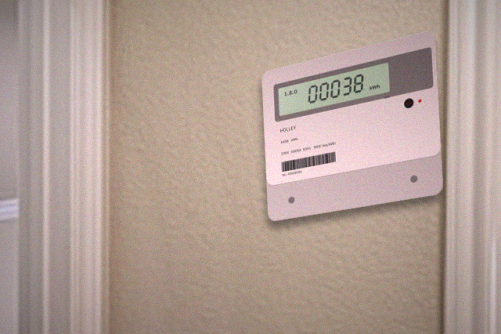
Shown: 38 kWh
